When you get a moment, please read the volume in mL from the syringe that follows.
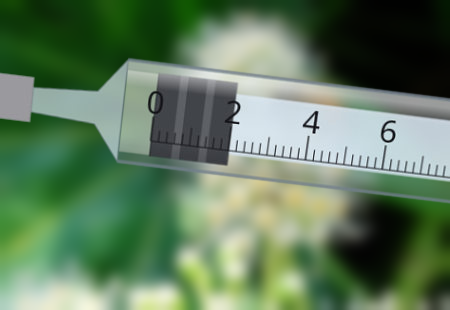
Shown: 0 mL
